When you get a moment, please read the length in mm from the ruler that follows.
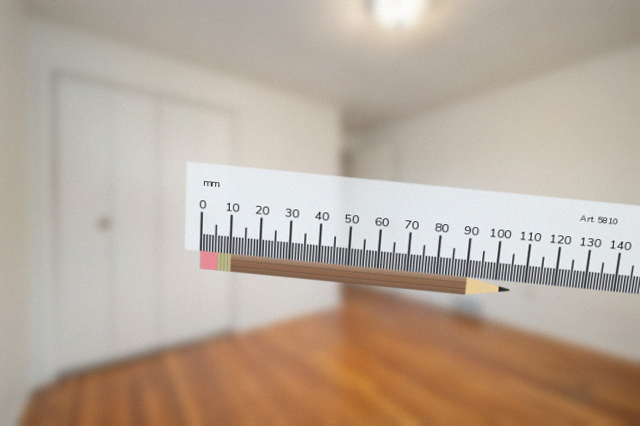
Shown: 105 mm
